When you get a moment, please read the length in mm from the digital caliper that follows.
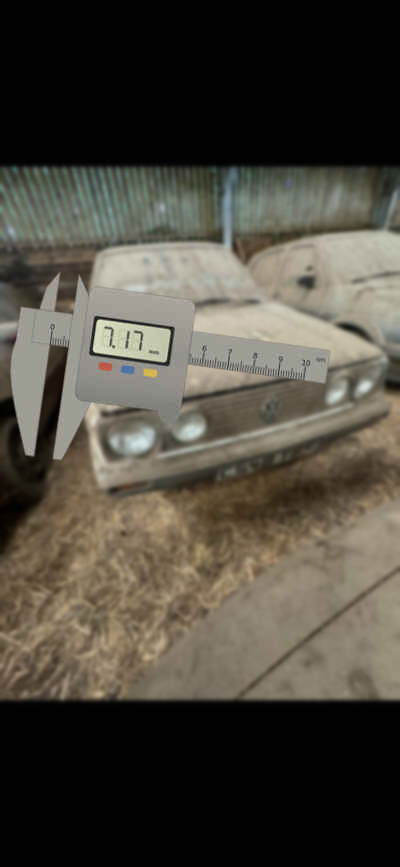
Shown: 7.17 mm
